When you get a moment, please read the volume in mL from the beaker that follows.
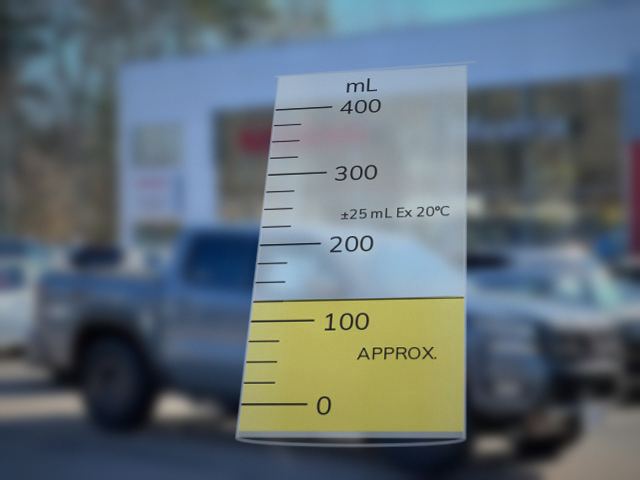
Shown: 125 mL
